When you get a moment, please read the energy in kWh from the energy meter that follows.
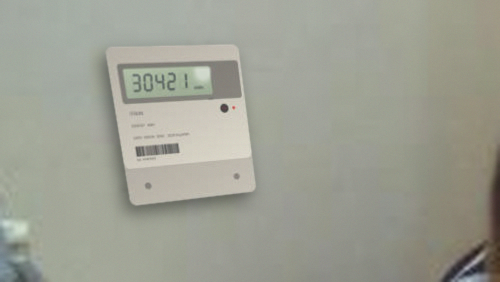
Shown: 30421 kWh
